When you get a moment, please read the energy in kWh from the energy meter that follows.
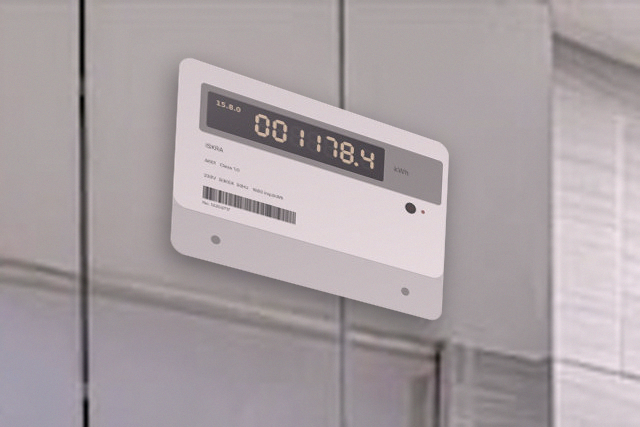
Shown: 1178.4 kWh
